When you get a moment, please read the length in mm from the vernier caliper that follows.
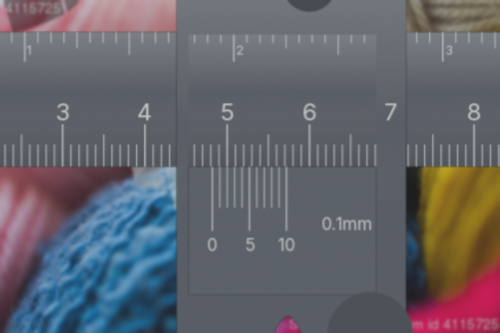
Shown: 48.2 mm
